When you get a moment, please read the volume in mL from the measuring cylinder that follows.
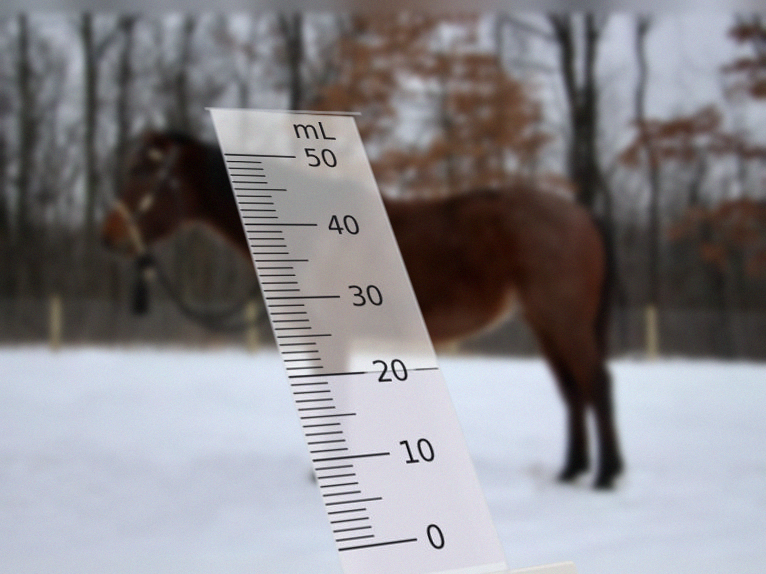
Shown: 20 mL
